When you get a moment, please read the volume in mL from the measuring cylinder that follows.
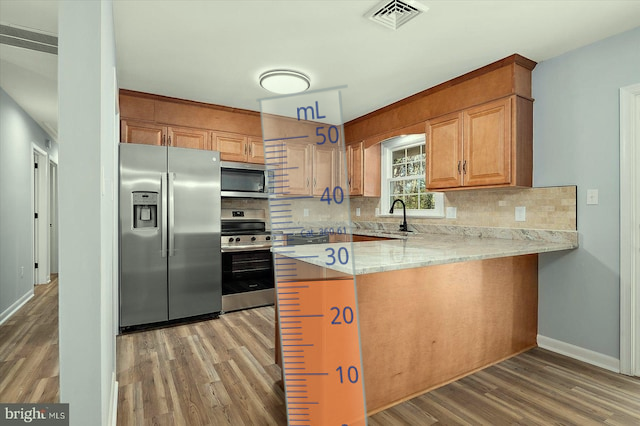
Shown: 26 mL
